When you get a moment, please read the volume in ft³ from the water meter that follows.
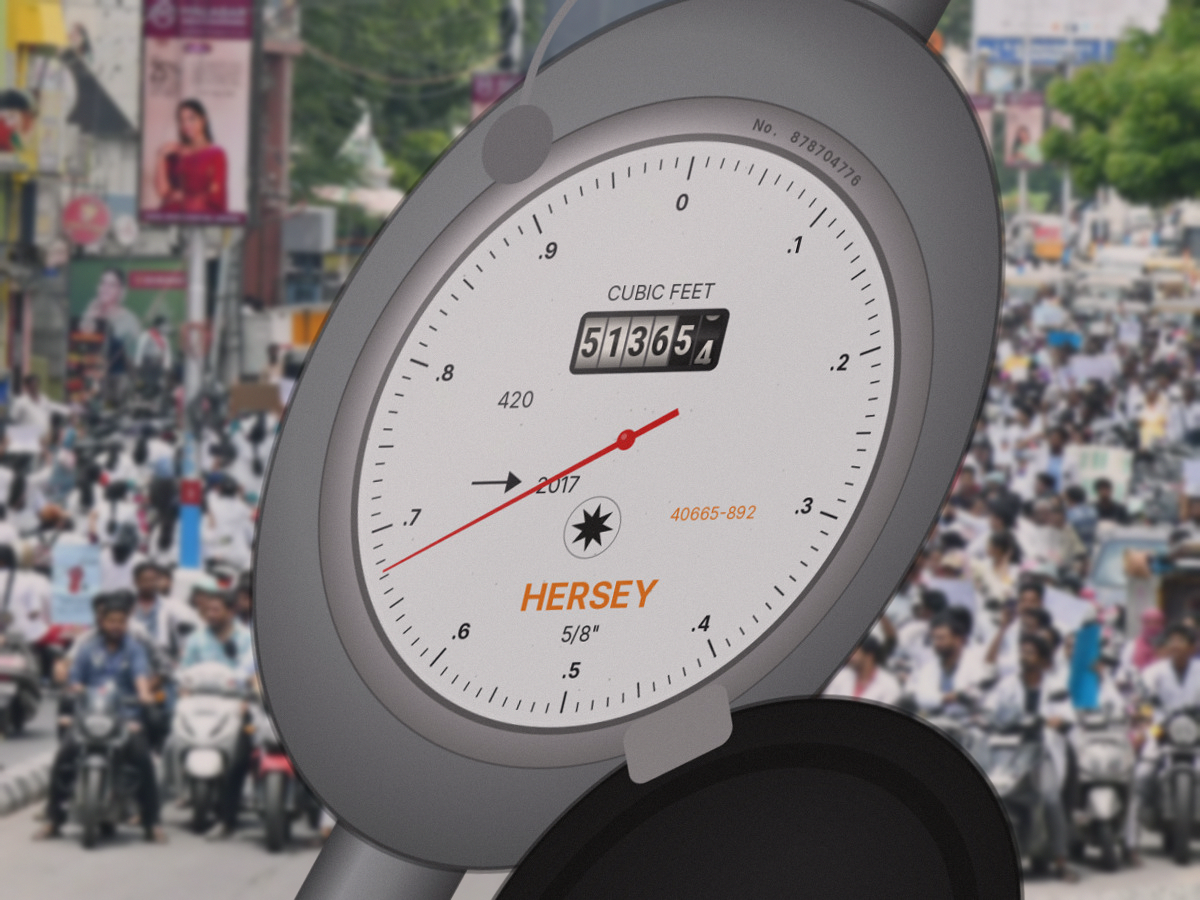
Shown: 513653.67 ft³
